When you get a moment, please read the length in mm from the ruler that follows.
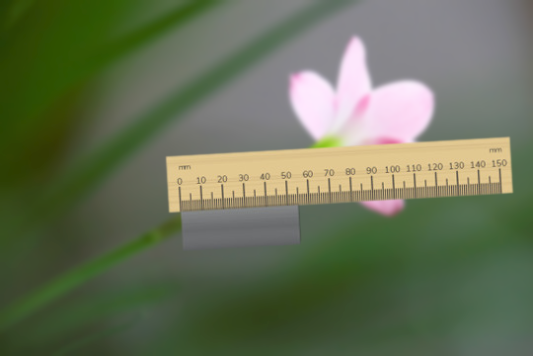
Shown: 55 mm
